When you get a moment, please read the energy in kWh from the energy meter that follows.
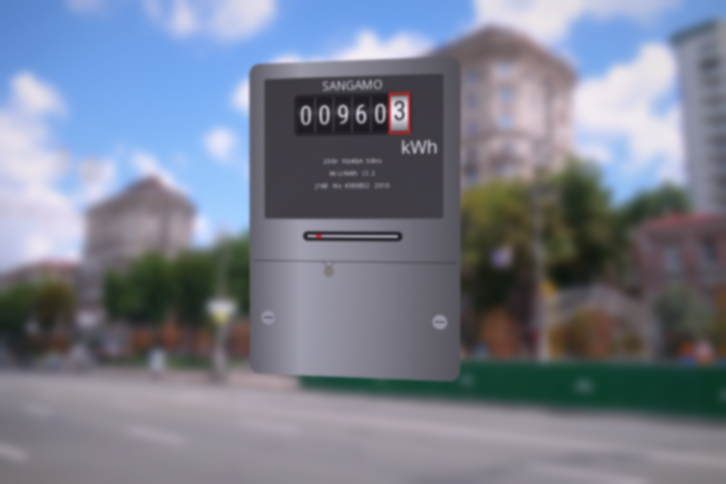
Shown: 960.3 kWh
